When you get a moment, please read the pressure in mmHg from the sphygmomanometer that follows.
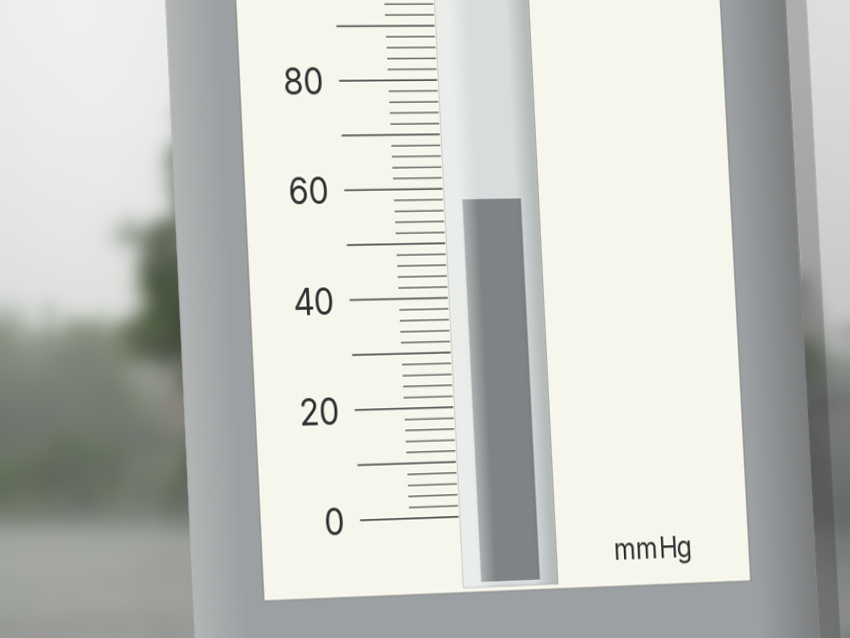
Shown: 58 mmHg
